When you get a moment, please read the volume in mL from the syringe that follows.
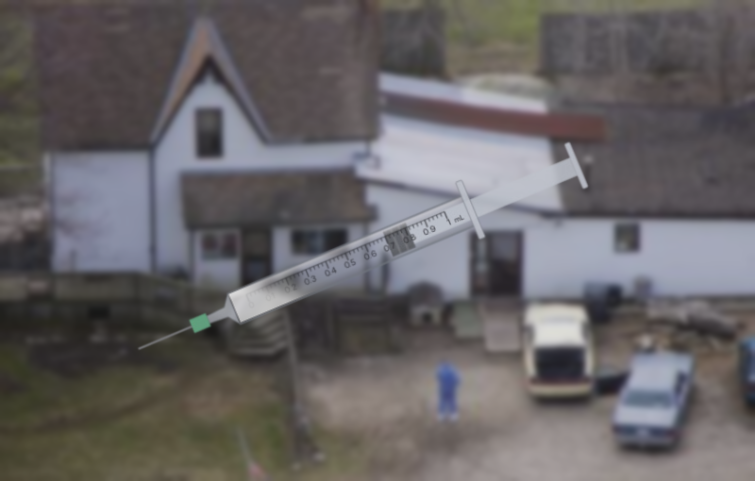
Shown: 0.7 mL
